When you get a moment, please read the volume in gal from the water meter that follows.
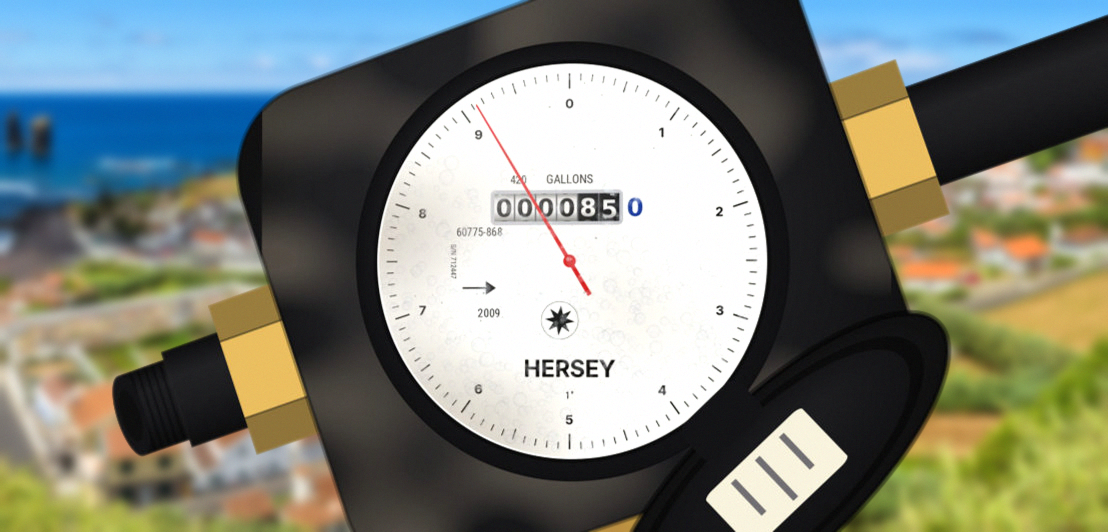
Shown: 849.1 gal
